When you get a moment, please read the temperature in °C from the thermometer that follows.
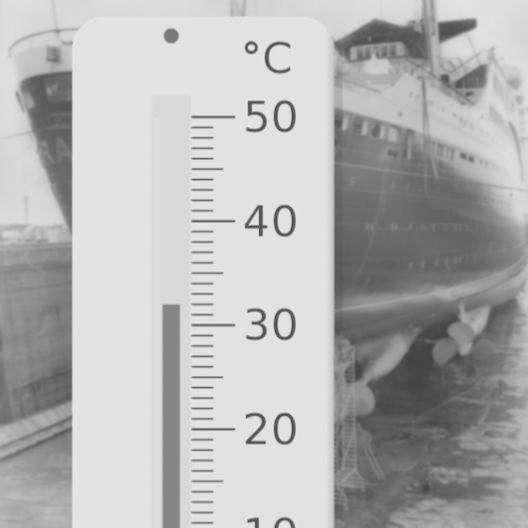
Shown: 32 °C
